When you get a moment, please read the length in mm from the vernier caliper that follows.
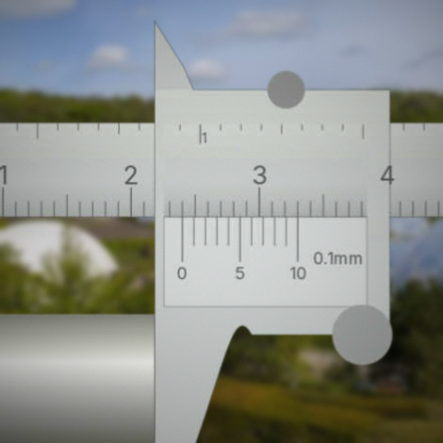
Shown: 24.0 mm
